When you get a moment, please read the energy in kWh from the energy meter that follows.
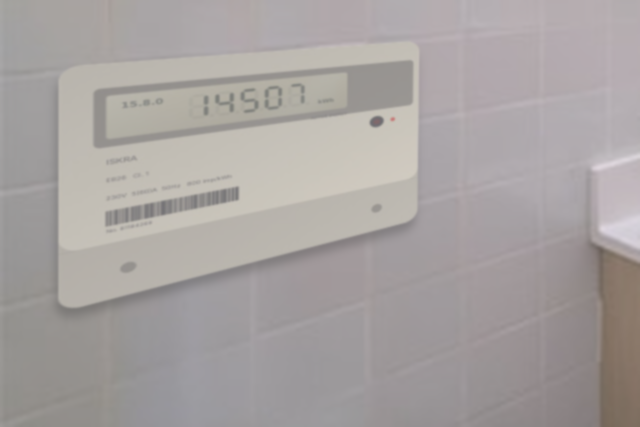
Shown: 14507 kWh
